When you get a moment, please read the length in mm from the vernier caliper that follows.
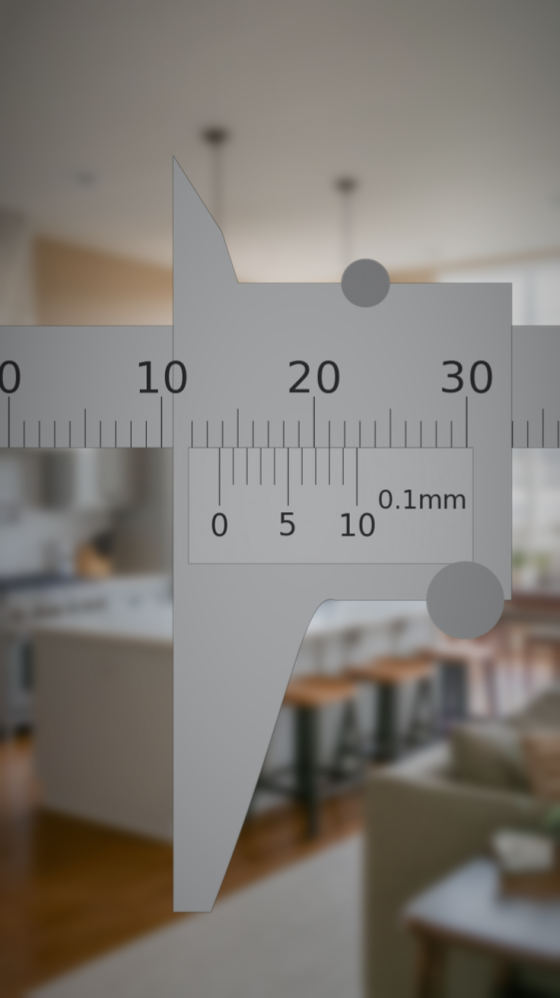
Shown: 13.8 mm
